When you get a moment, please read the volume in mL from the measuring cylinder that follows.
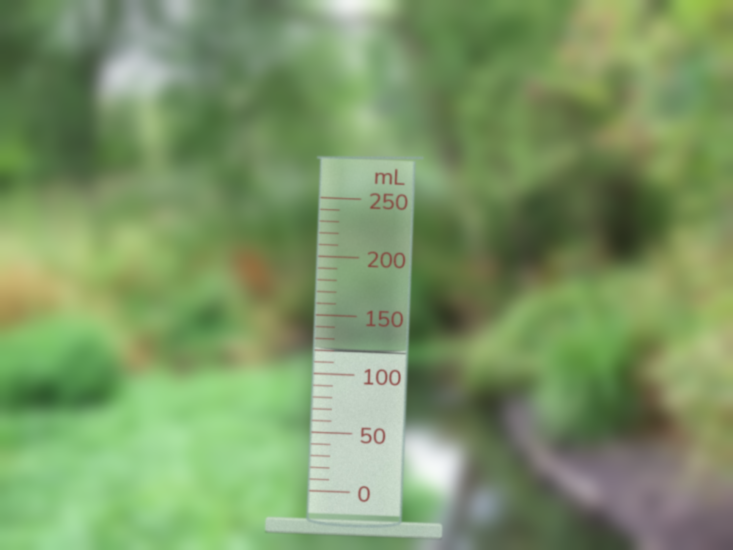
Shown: 120 mL
